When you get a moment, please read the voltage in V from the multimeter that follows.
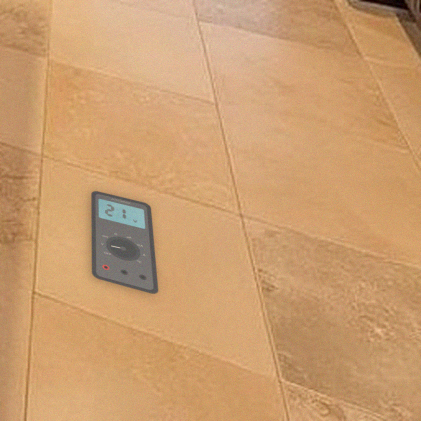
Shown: 21 V
